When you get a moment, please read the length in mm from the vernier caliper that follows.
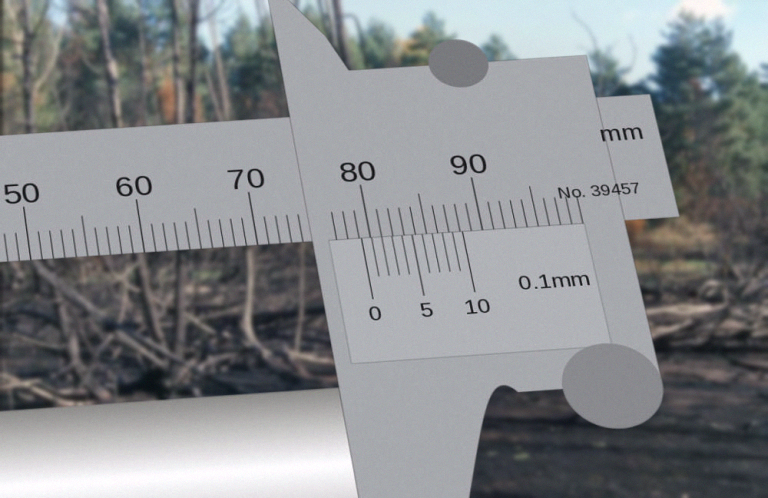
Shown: 79.2 mm
